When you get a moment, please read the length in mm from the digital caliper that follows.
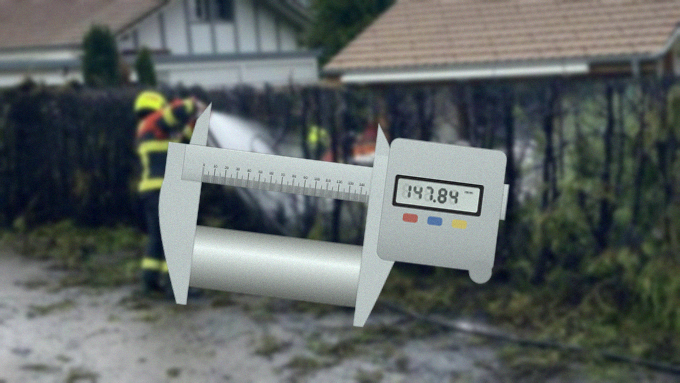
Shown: 147.84 mm
